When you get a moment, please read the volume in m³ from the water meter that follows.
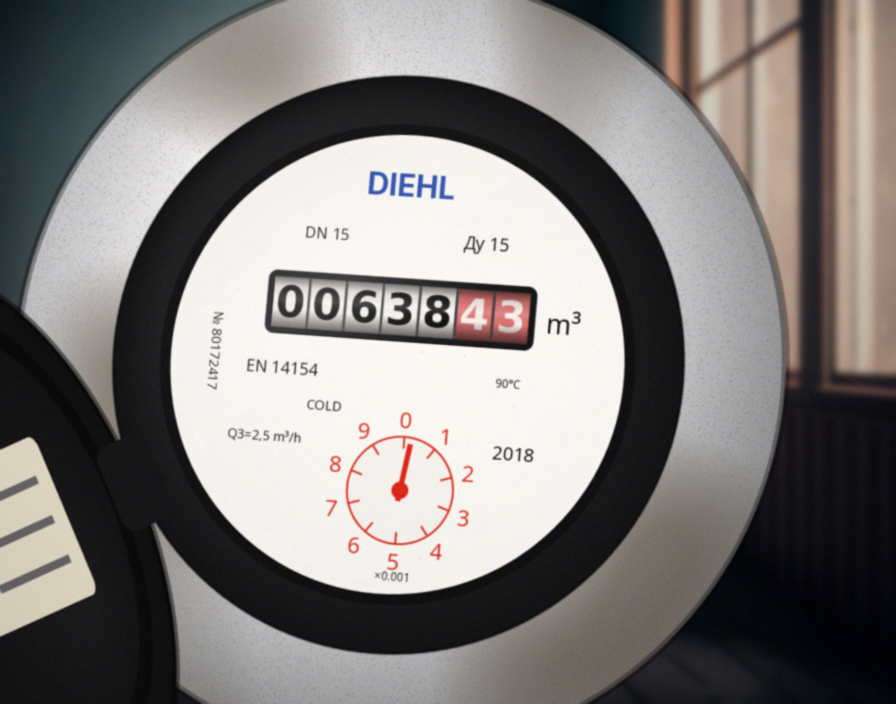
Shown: 638.430 m³
